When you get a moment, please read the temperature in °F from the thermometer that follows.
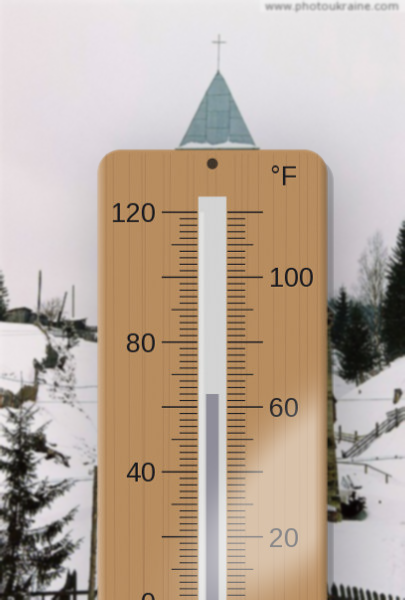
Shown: 64 °F
